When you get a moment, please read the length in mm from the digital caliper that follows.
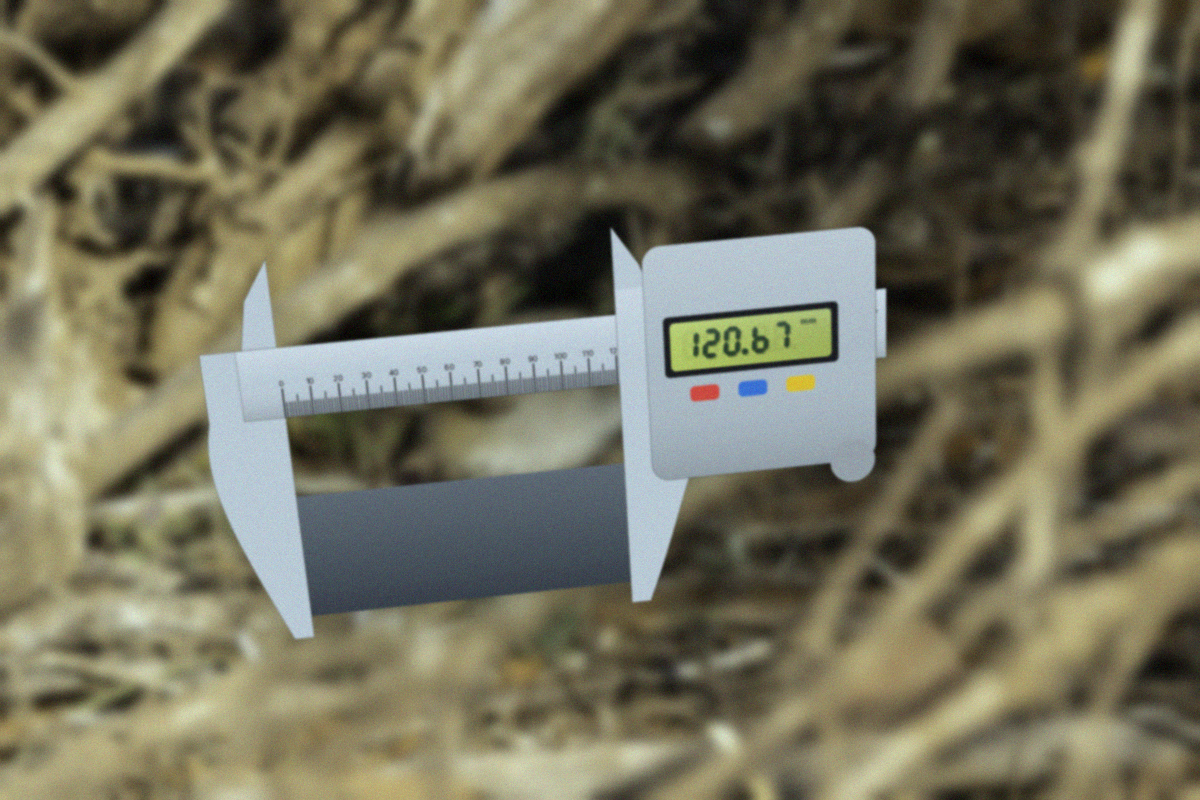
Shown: 120.67 mm
